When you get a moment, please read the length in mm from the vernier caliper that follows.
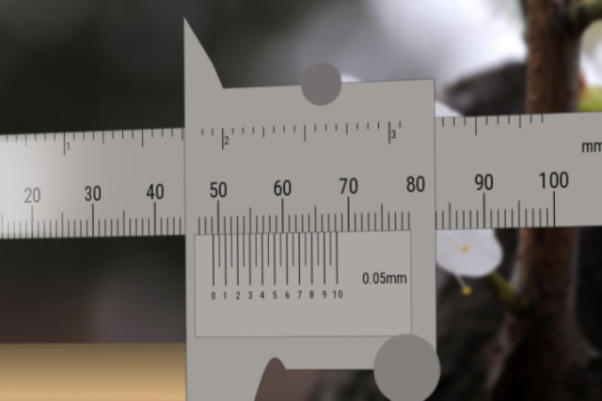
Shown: 49.2 mm
